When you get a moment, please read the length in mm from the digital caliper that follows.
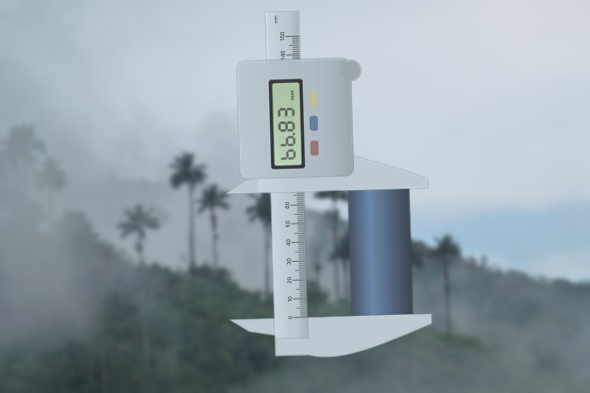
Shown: 66.83 mm
